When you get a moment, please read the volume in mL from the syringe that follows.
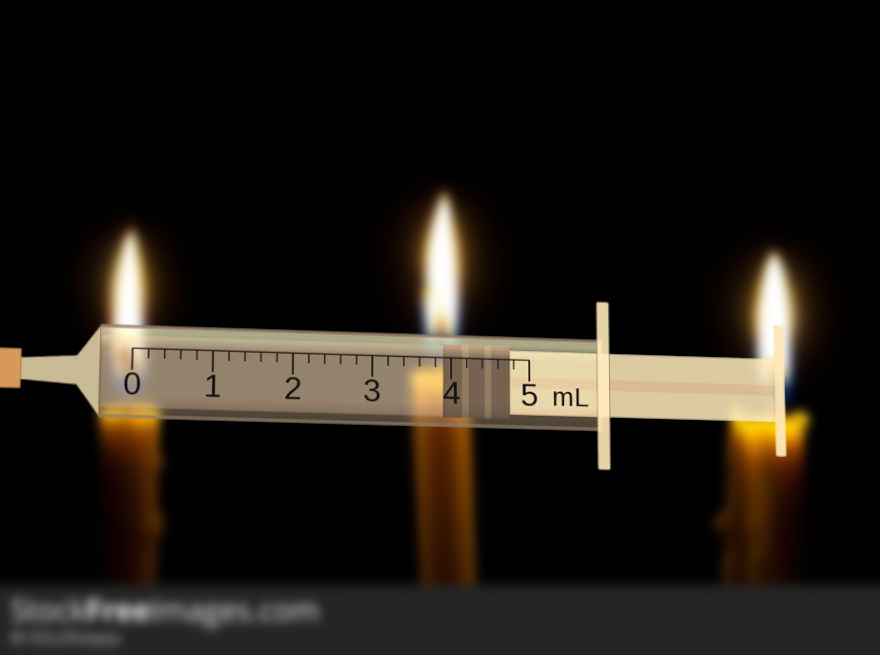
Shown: 3.9 mL
